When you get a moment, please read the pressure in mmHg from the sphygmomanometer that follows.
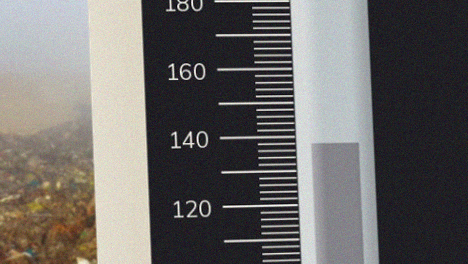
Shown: 138 mmHg
